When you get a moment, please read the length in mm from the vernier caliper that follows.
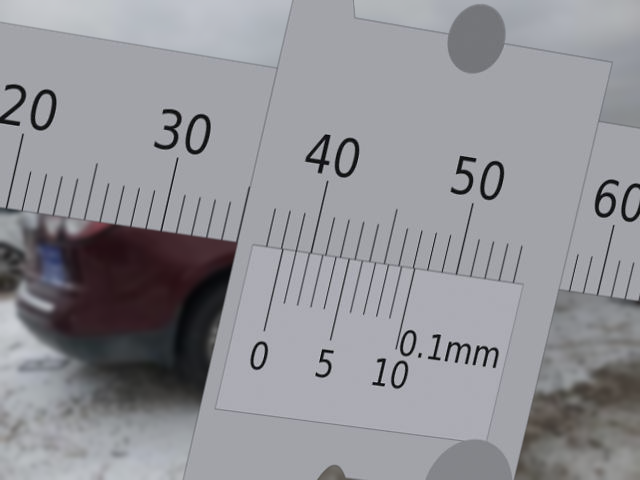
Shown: 38.1 mm
